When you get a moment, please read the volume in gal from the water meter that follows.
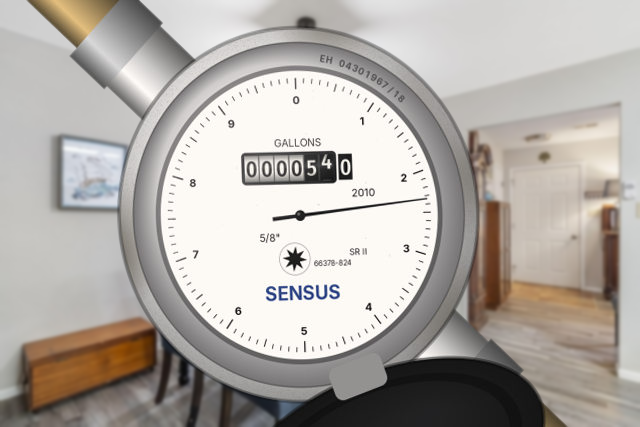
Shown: 542.3 gal
